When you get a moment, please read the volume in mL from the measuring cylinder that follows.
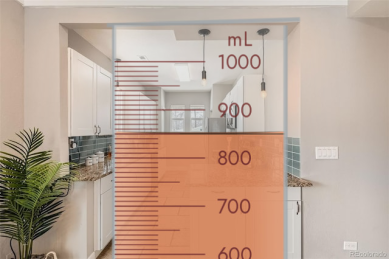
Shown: 850 mL
